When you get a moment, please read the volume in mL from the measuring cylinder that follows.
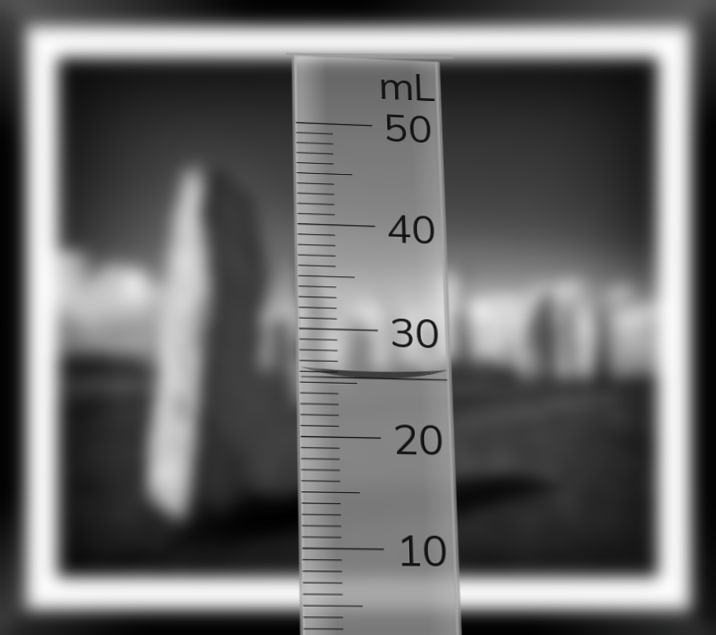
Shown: 25.5 mL
